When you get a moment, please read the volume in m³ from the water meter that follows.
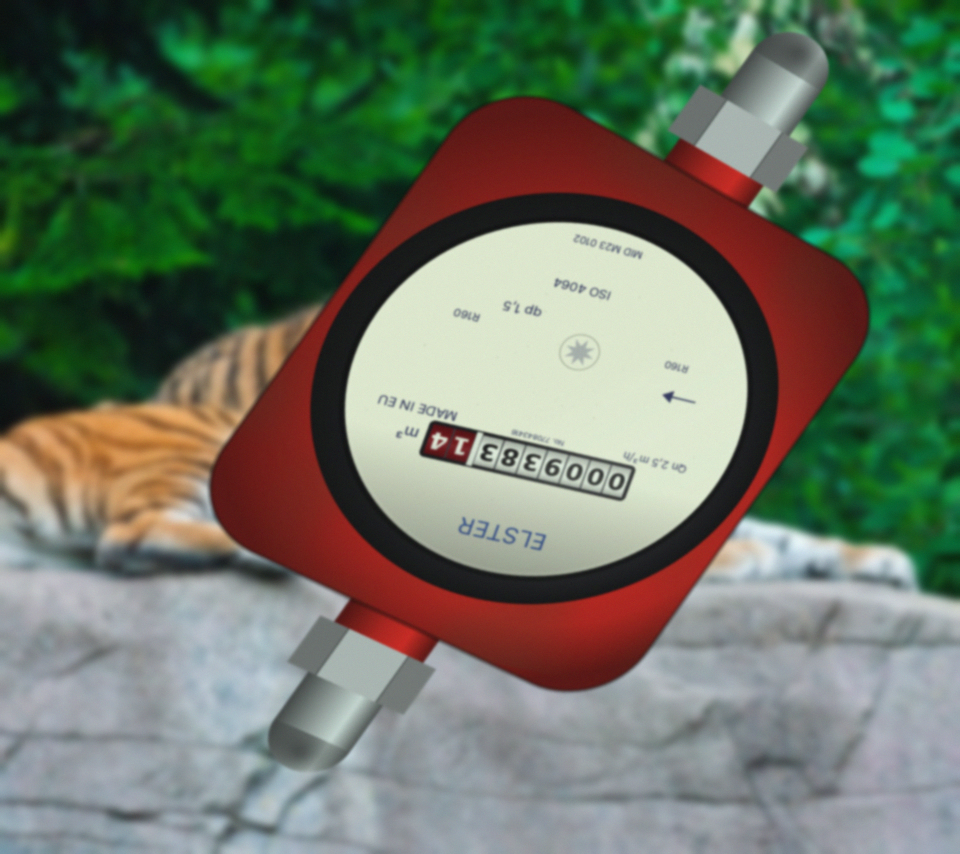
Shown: 9383.14 m³
